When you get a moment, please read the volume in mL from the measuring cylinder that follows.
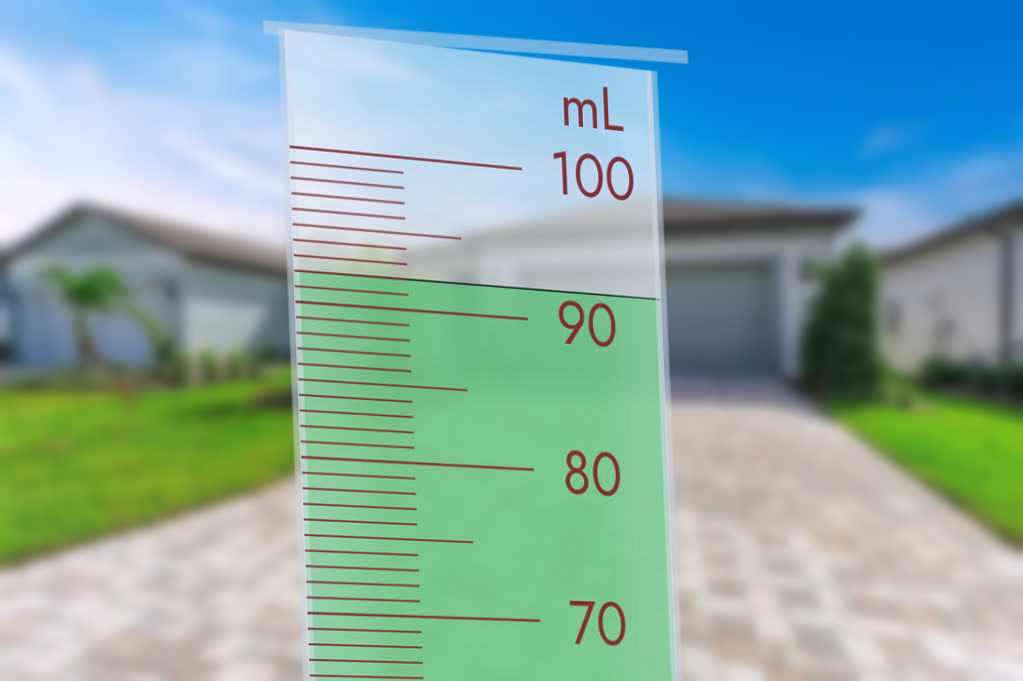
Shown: 92 mL
